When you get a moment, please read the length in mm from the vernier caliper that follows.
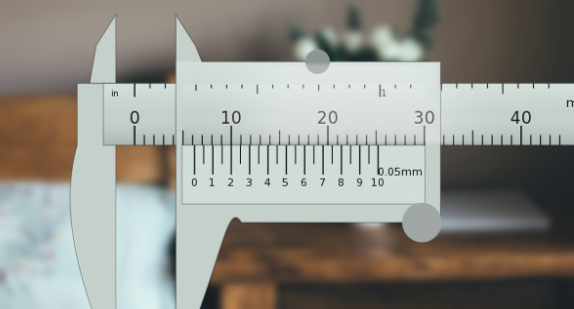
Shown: 6.2 mm
